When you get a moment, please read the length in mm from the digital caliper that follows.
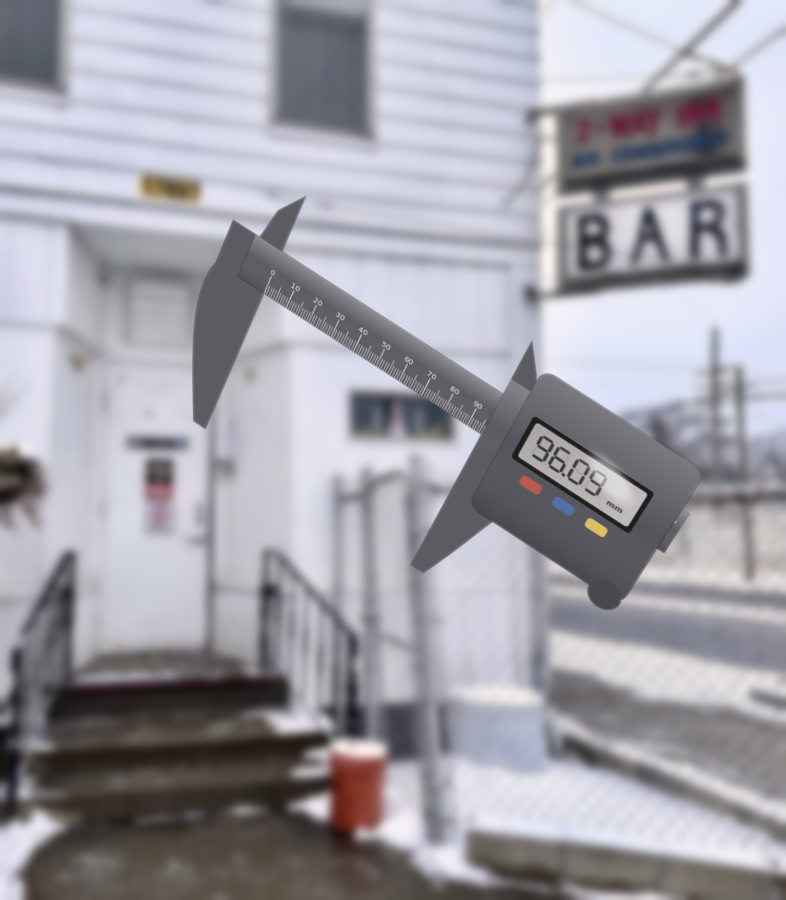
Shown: 96.09 mm
